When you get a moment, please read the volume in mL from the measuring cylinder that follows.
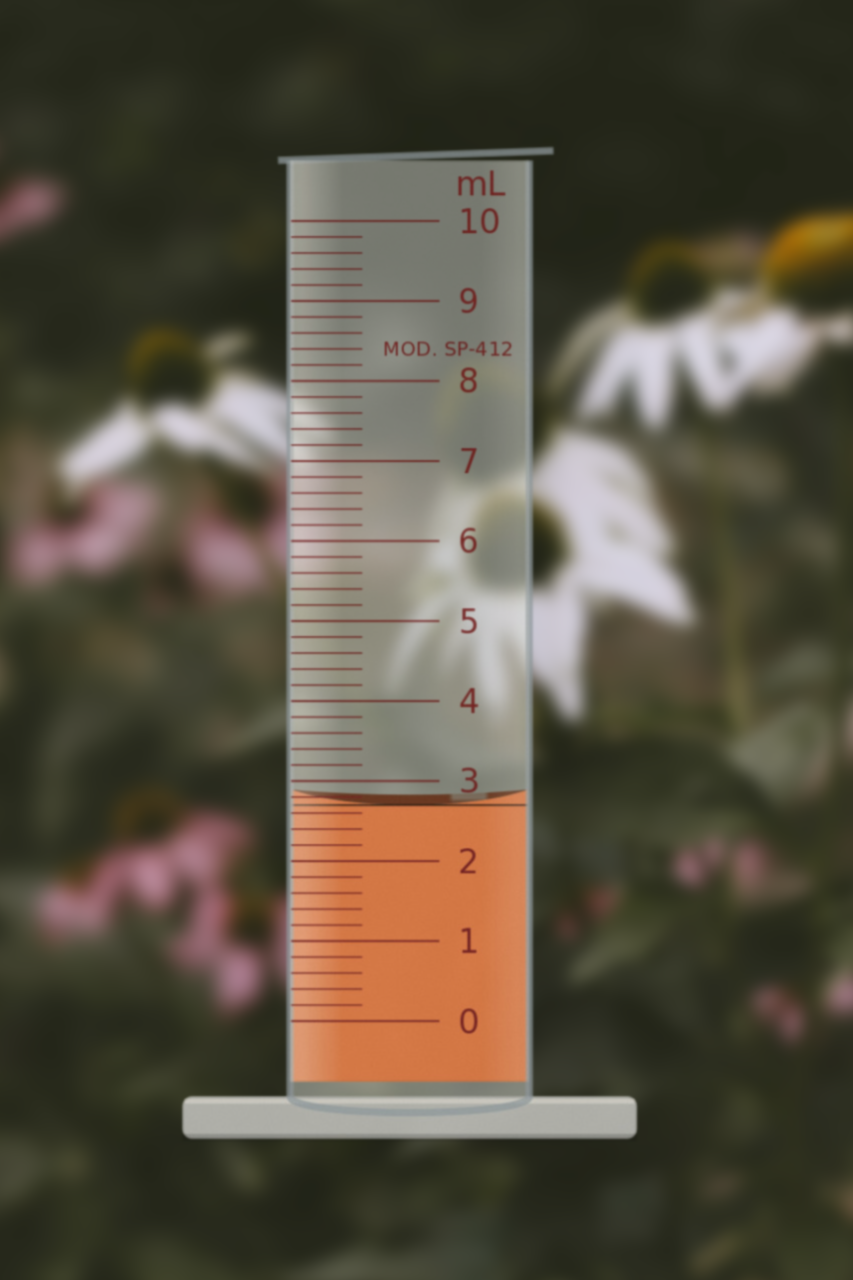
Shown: 2.7 mL
